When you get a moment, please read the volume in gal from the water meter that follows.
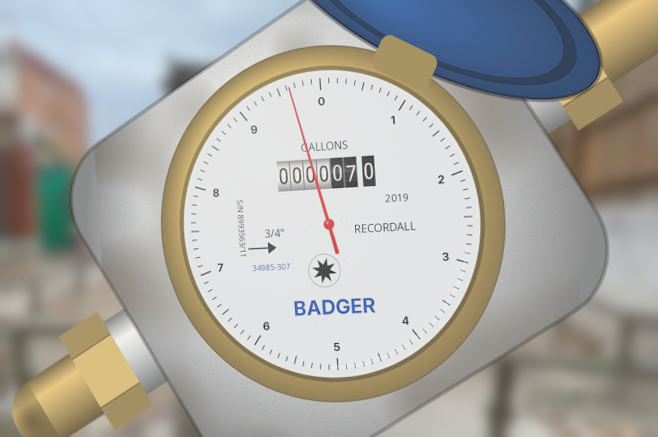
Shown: 69.6 gal
